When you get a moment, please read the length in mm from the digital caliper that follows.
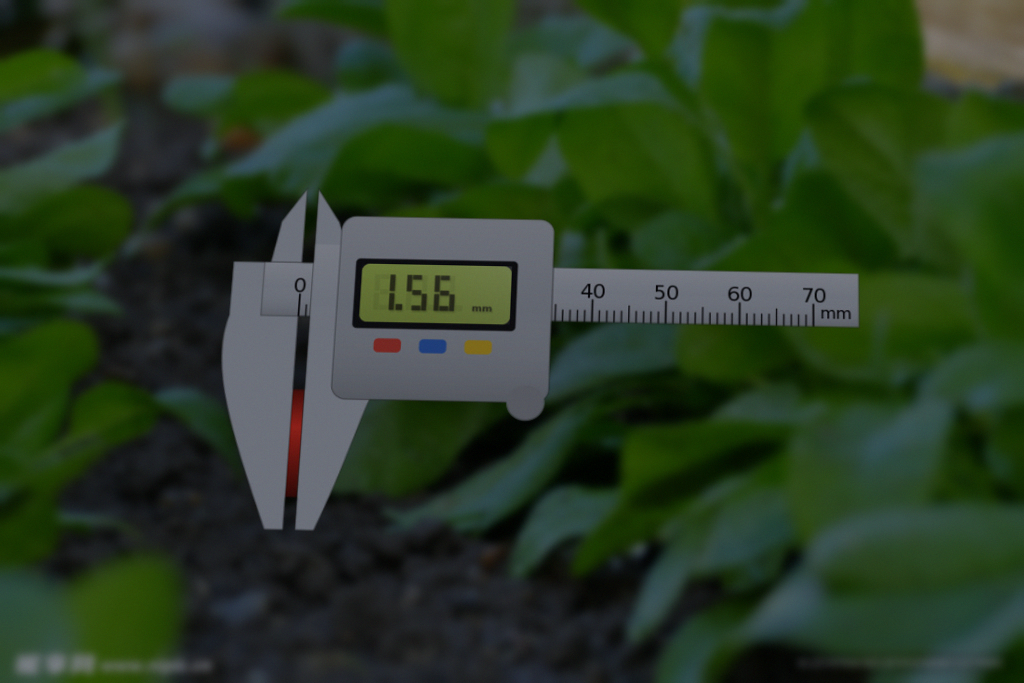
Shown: 1.56 mm
